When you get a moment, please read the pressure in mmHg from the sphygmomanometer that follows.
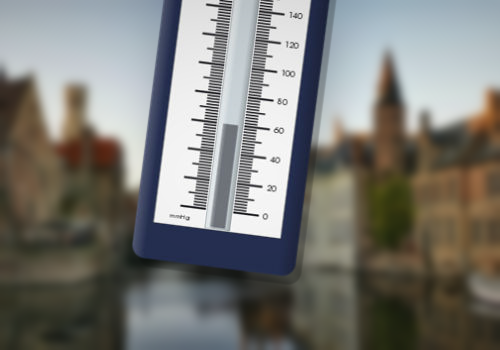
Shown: 60 mmHg
